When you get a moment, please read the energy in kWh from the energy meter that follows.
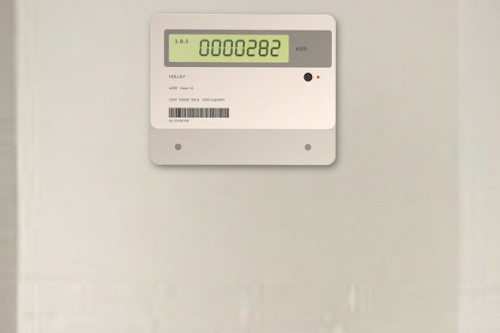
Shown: 282 kWh
